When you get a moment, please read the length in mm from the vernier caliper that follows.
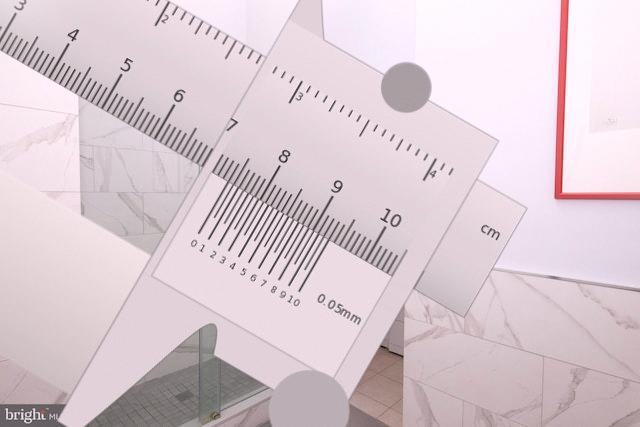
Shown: 74.0 mm
